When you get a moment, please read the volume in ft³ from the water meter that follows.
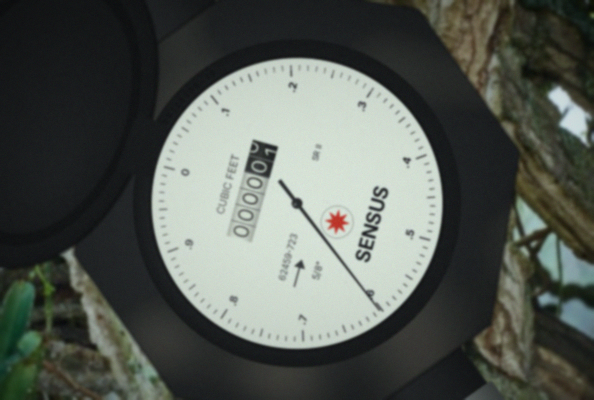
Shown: 0.60 ft³
